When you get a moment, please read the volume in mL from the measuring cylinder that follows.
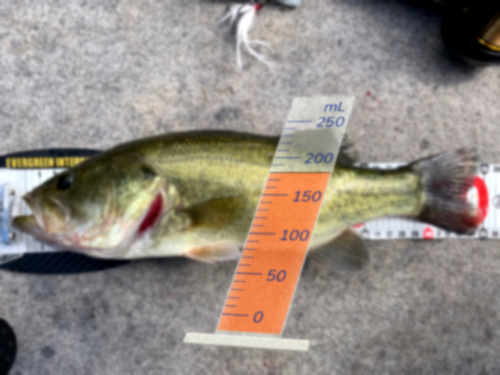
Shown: 180 mL
